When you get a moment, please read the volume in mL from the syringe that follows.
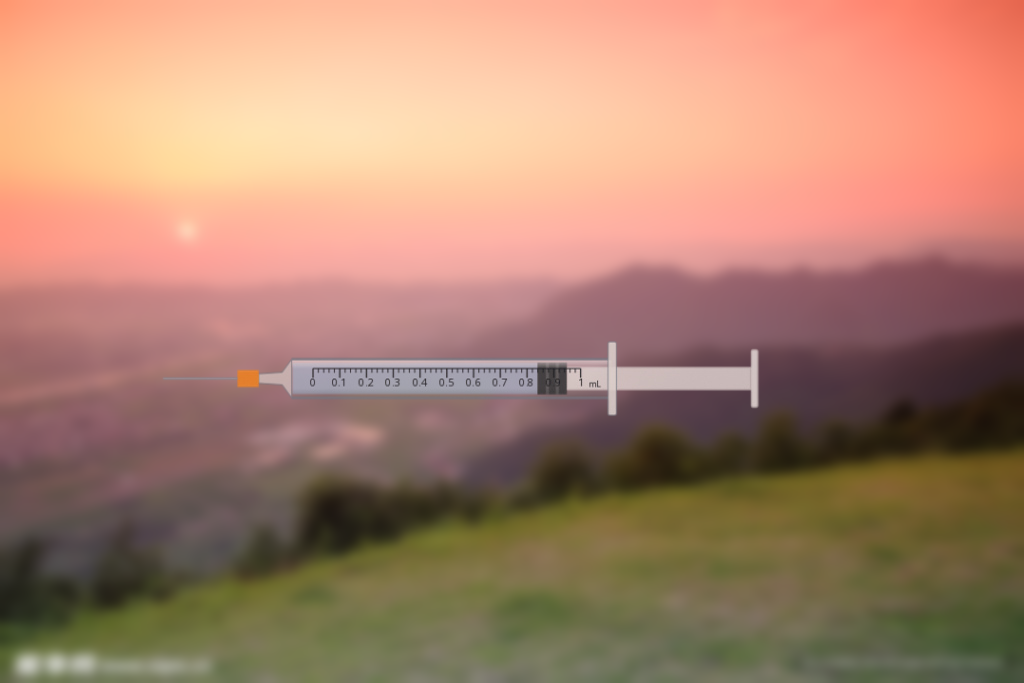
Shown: 0.84 mL
